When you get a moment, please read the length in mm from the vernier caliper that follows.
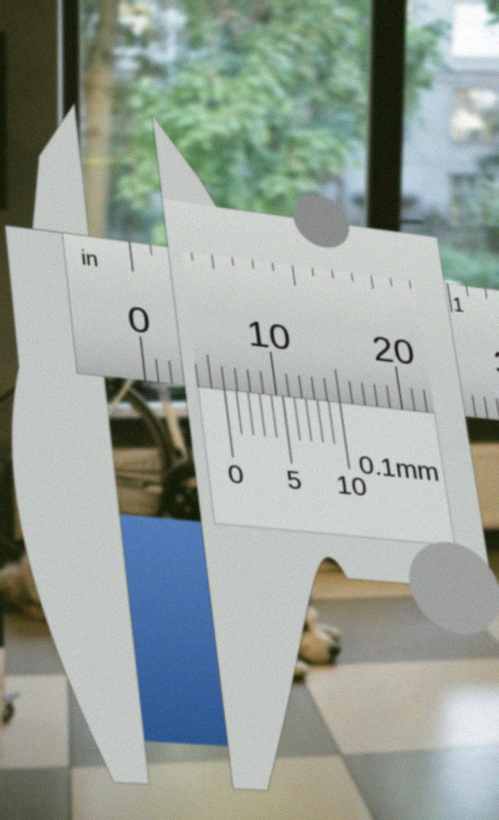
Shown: 6.0 mm
